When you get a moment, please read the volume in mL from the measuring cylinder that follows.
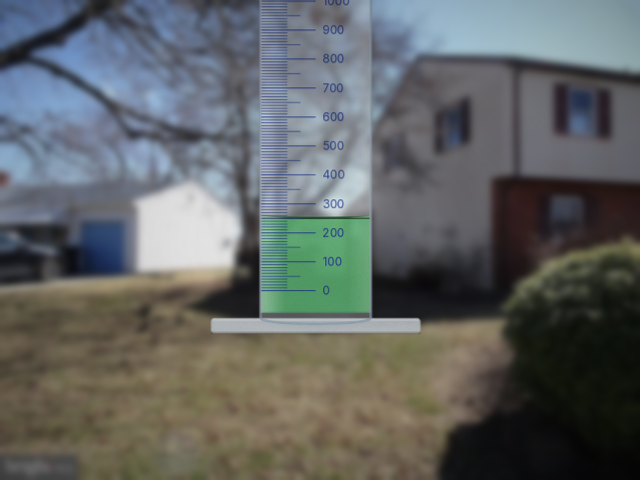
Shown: 250 mL
